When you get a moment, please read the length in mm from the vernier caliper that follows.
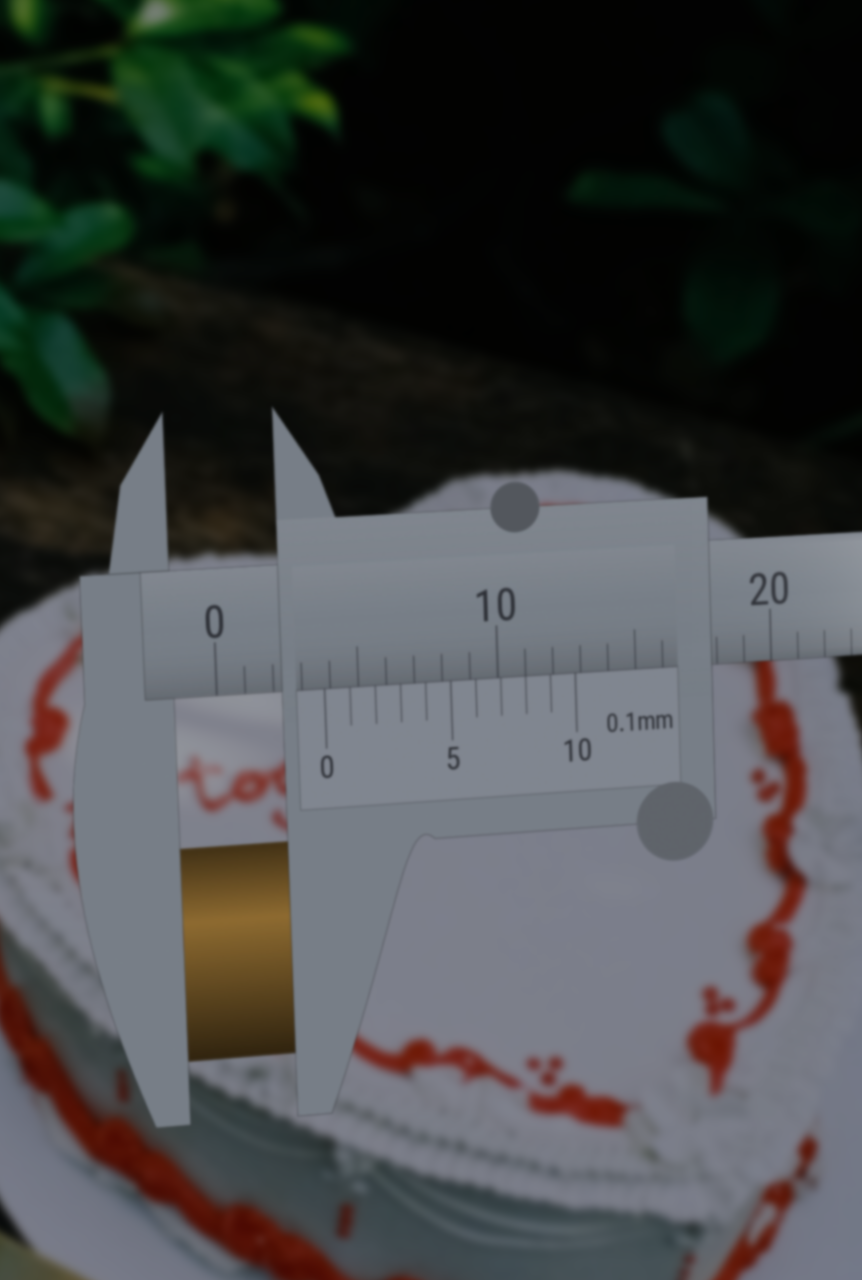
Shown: 3.8 mm
